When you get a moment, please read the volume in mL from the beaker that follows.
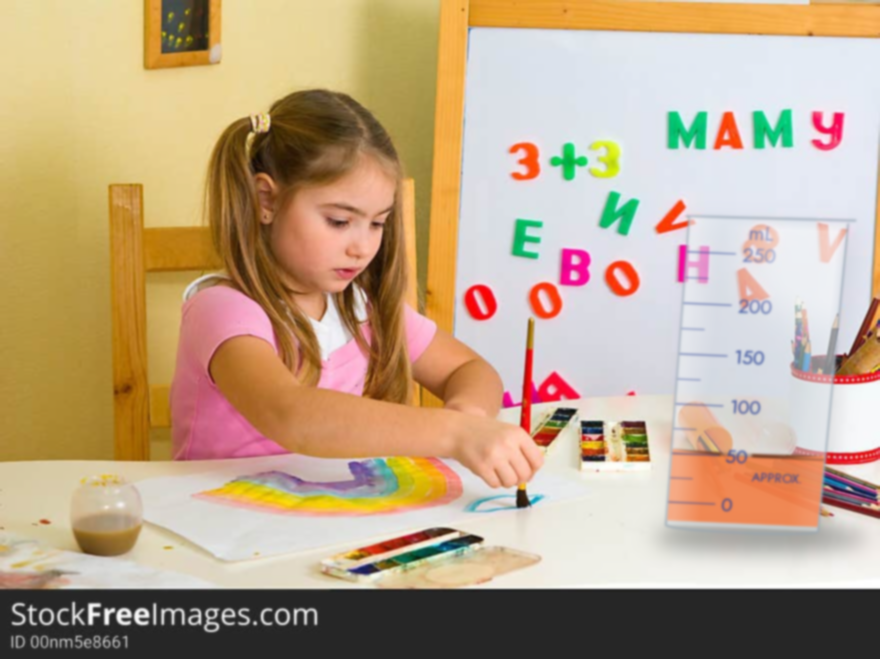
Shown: 50 mL
